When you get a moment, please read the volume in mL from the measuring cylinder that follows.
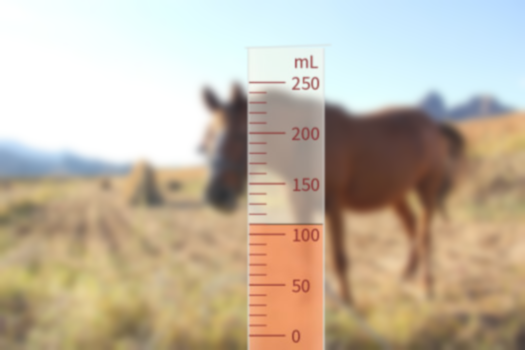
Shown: 110 mL
